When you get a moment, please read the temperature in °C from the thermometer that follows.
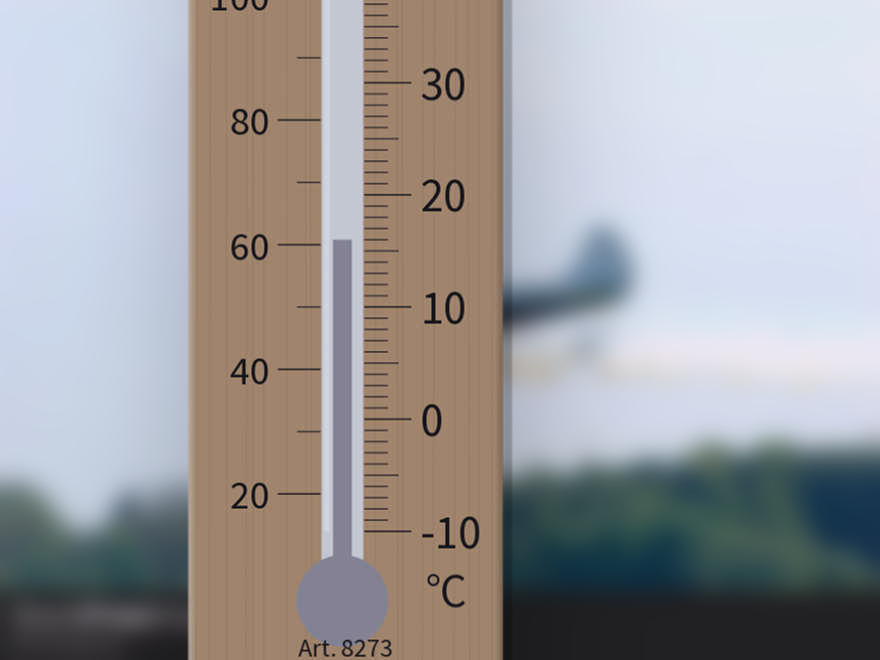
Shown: 16 °C
